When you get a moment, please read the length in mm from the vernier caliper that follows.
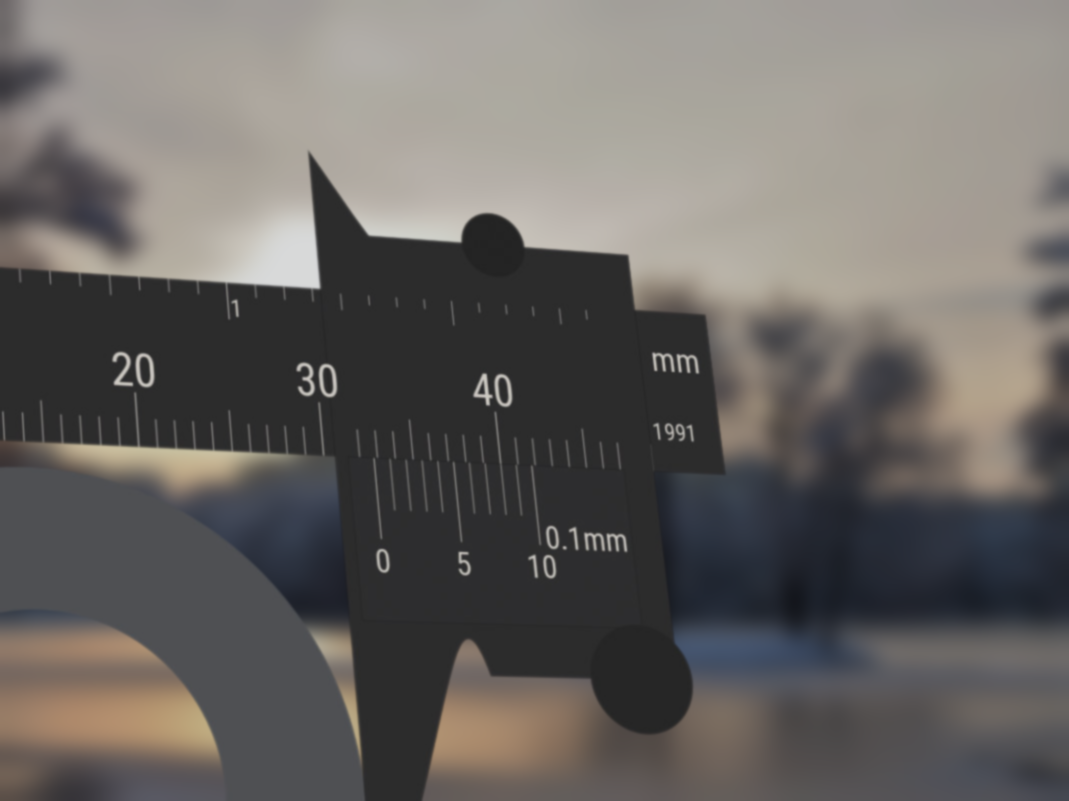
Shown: 32.8 mm
